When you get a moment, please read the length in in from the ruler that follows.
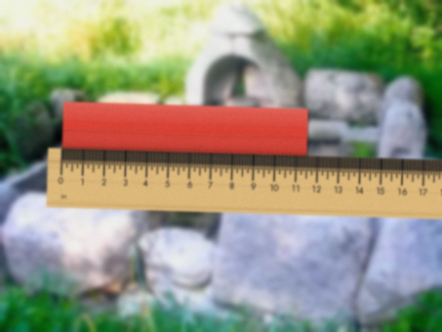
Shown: 11.5 in
